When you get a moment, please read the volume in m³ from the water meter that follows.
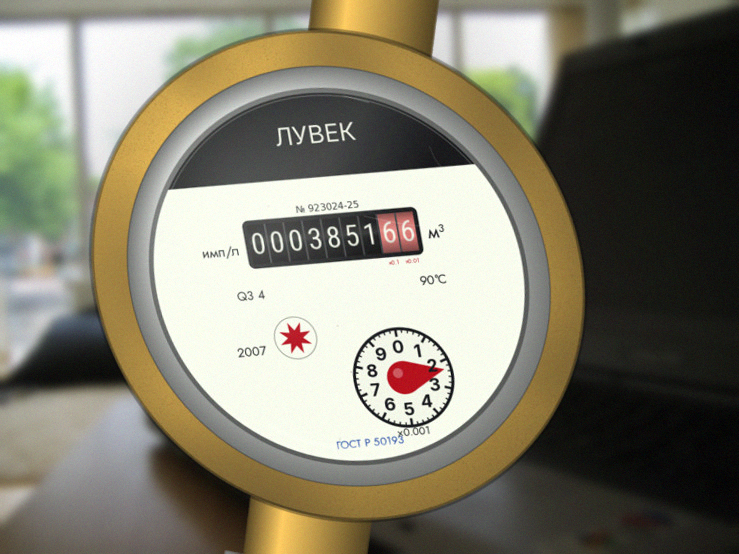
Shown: 3851.662 m³
